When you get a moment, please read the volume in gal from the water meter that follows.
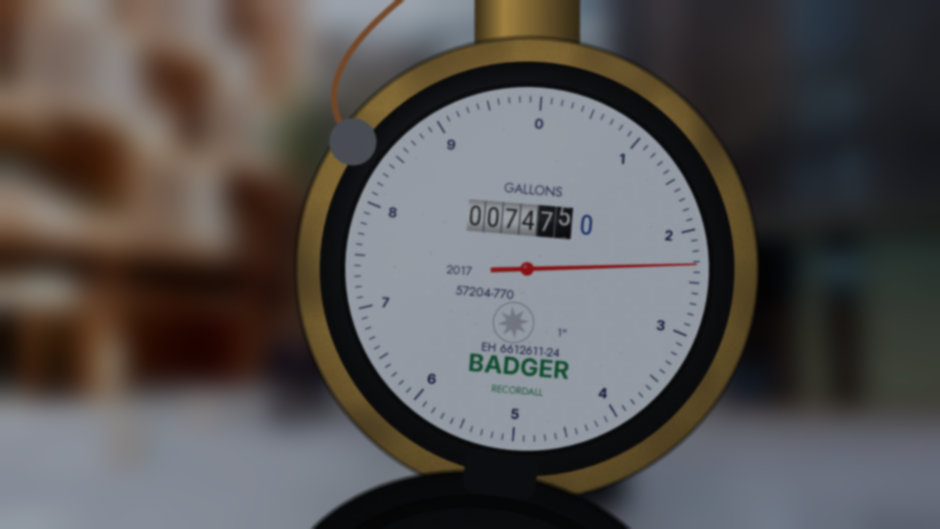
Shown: 74752.3 gal
